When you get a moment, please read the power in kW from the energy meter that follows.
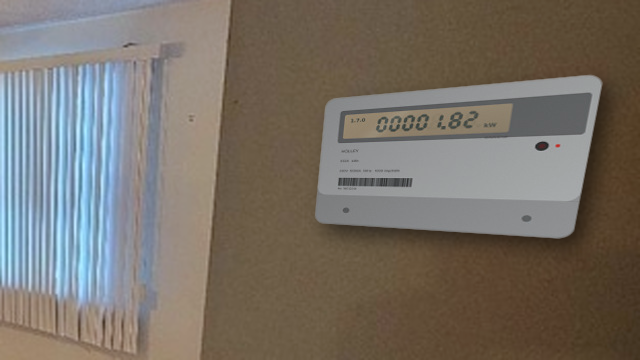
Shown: 1.82 kW
